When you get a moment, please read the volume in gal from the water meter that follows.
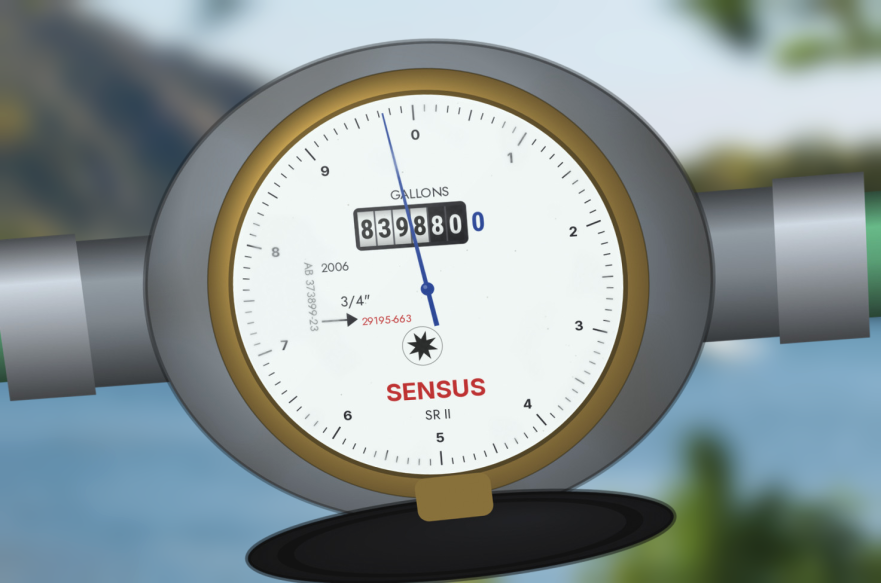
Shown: 8398799.7 gal
